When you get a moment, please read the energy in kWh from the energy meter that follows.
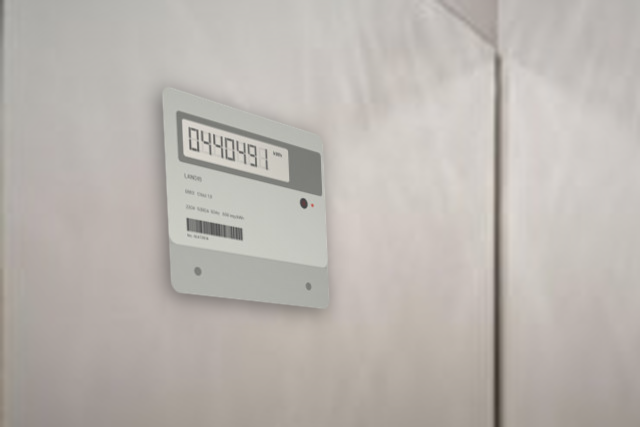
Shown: 440491 kWh
